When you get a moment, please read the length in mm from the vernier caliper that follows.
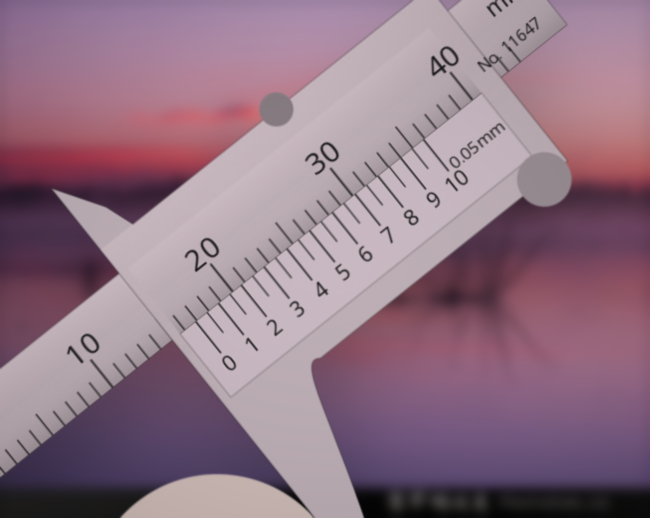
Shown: 16.9 mm
